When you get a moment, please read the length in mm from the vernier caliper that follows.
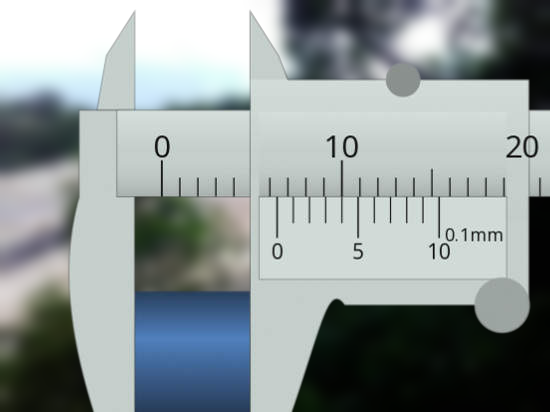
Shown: 6.4 mm
